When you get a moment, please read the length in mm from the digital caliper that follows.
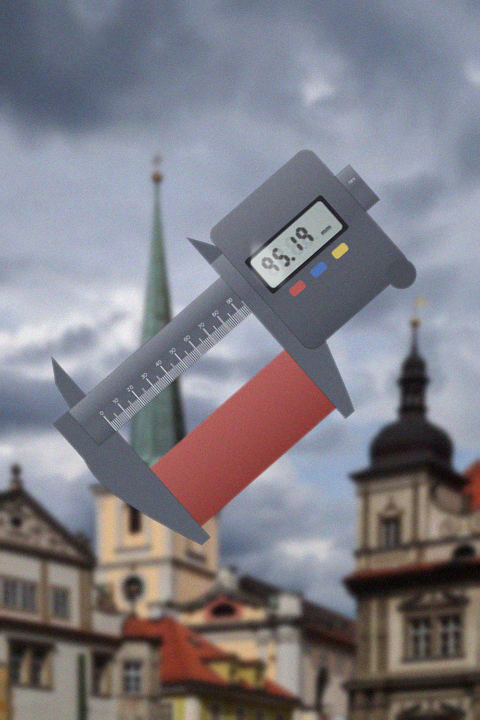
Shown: 95.19 mm
